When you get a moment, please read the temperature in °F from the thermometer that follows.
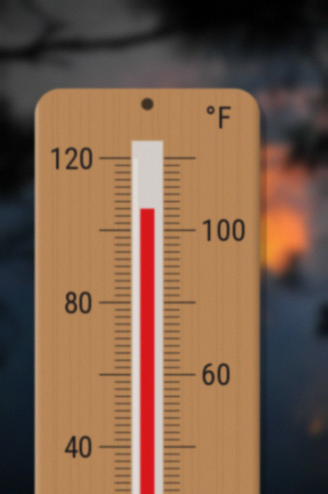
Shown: 106 °F
